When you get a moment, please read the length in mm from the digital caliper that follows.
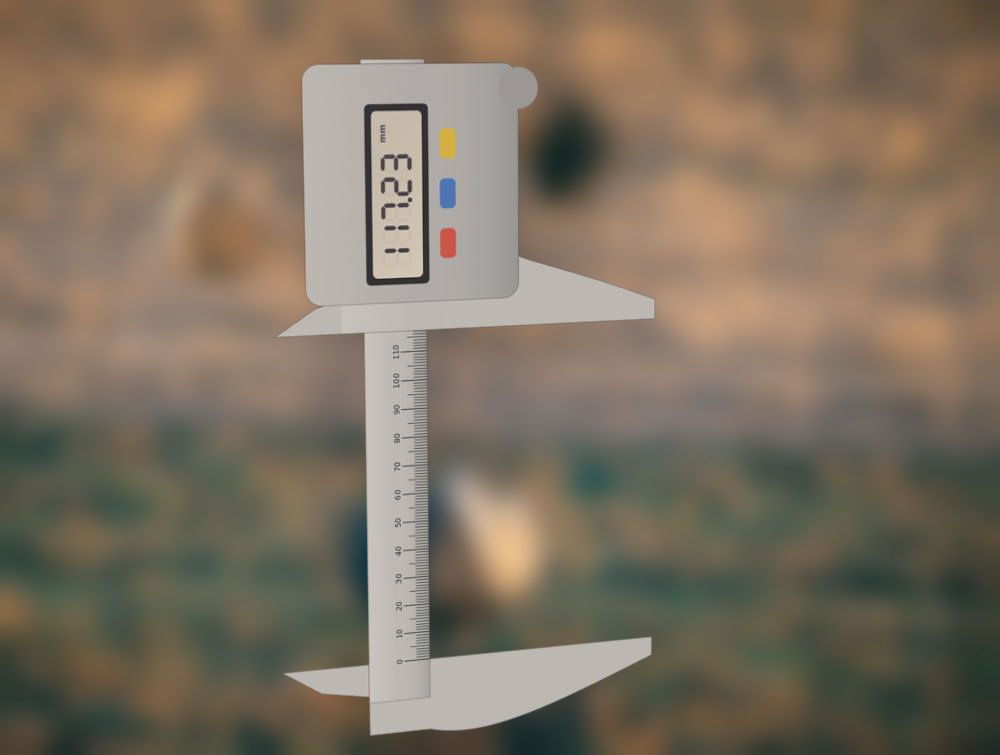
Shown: 117.23 mm
